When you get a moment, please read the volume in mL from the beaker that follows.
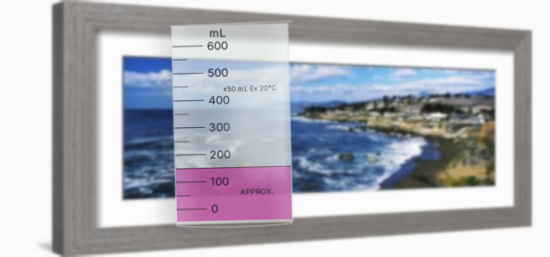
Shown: 150 mL
